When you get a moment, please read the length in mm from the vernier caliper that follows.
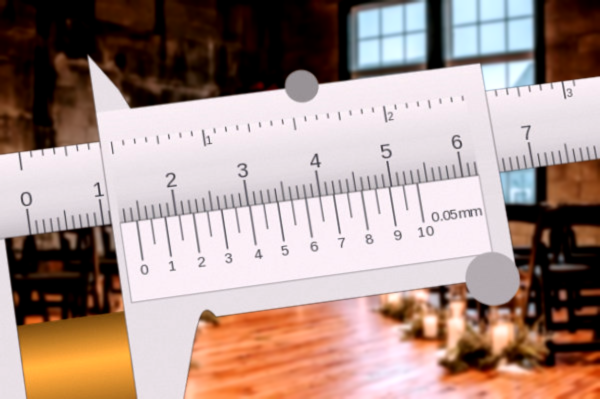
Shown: 14.6 mm
